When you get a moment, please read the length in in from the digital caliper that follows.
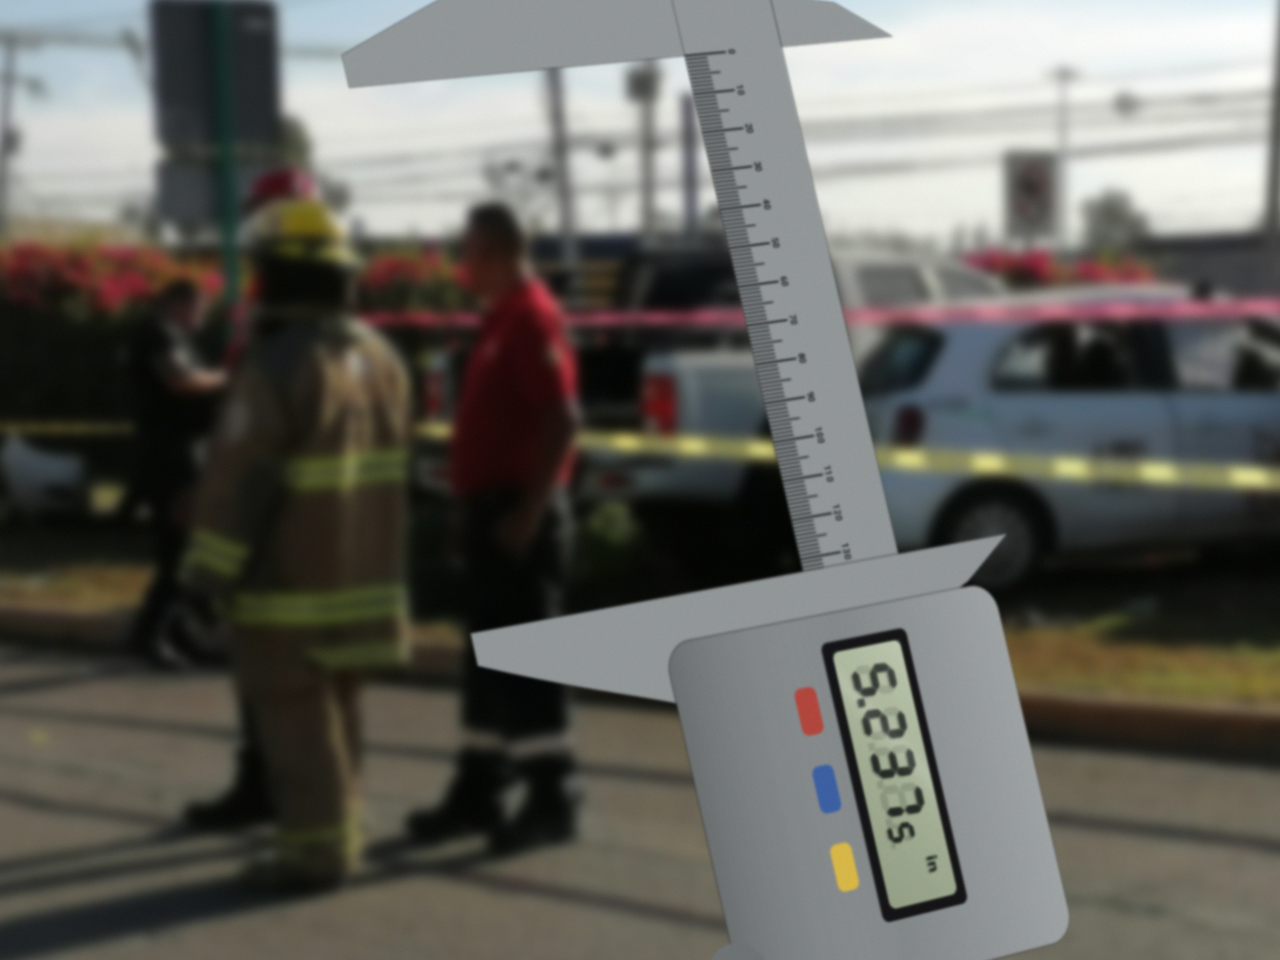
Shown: 5.2375 in
